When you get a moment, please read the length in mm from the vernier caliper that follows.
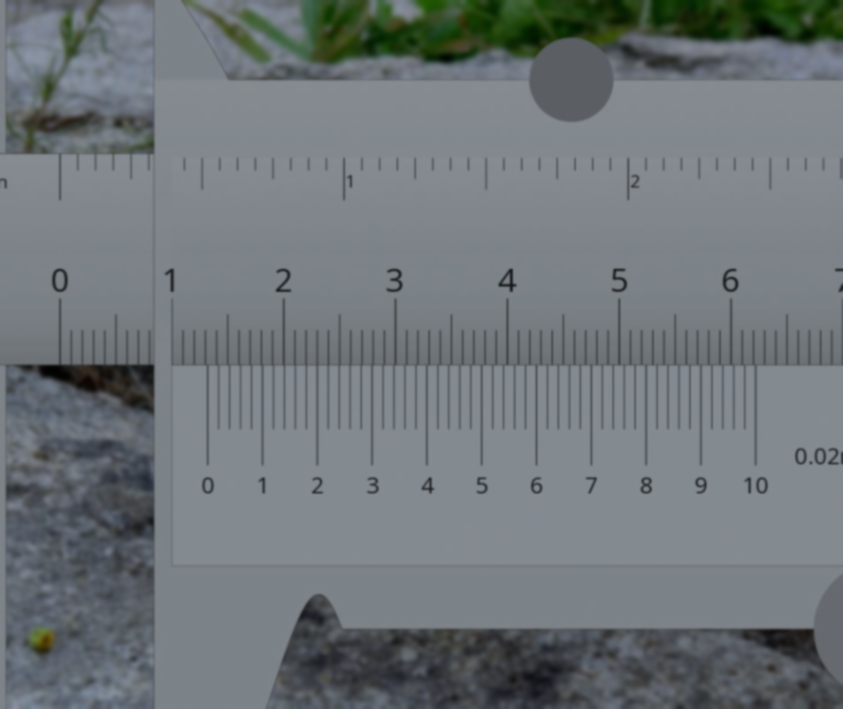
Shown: 13.2 mm
